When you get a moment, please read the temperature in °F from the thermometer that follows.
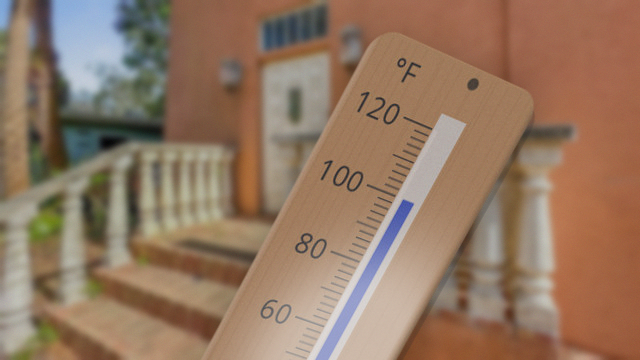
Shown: 100 °F
